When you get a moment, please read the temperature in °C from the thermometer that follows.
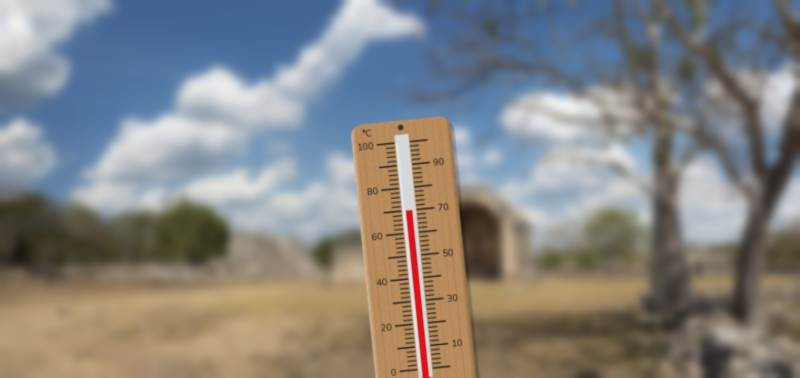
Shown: 70 °C
